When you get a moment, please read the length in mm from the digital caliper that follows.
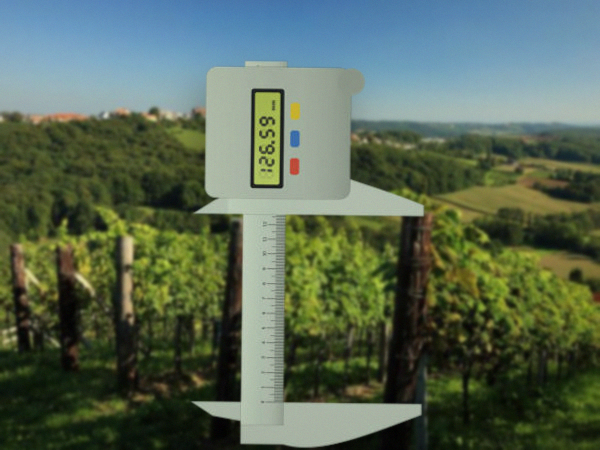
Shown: 126.59 mm
